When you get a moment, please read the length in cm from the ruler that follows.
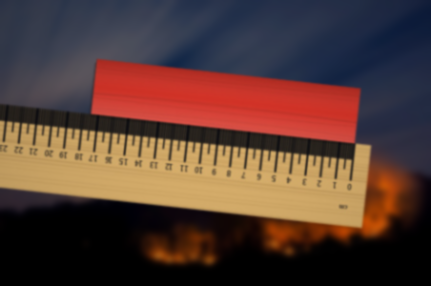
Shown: 17.5 cm
